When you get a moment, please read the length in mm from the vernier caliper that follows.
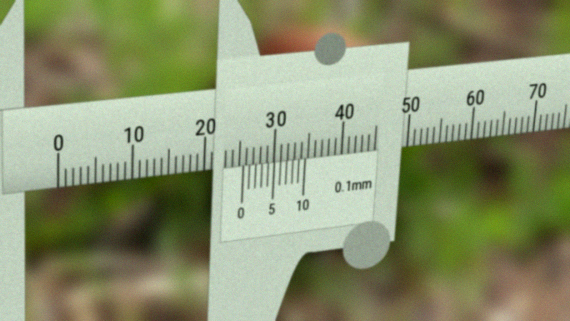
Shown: 25.6 mm
